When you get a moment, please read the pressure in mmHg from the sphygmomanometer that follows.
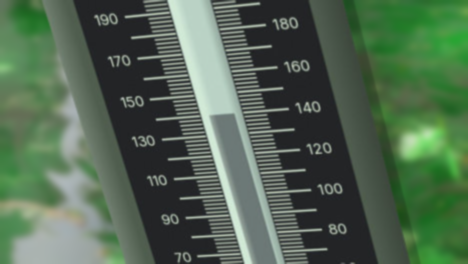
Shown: 140 mmHg
